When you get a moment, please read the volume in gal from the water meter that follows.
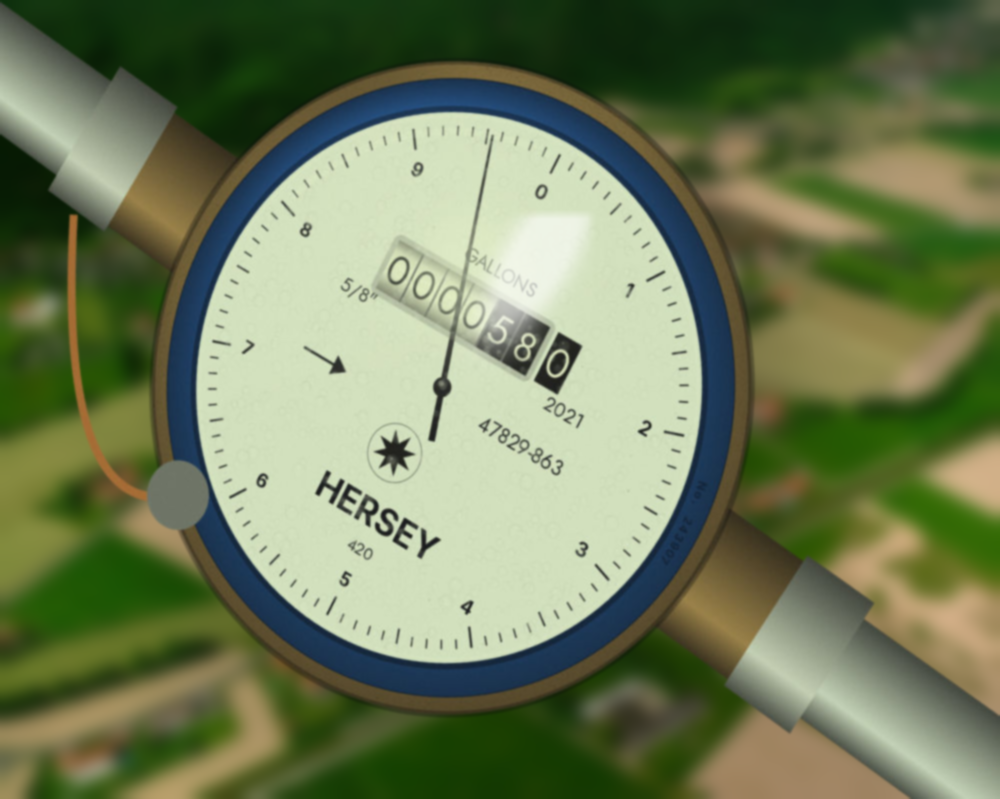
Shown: 579.5 gal
